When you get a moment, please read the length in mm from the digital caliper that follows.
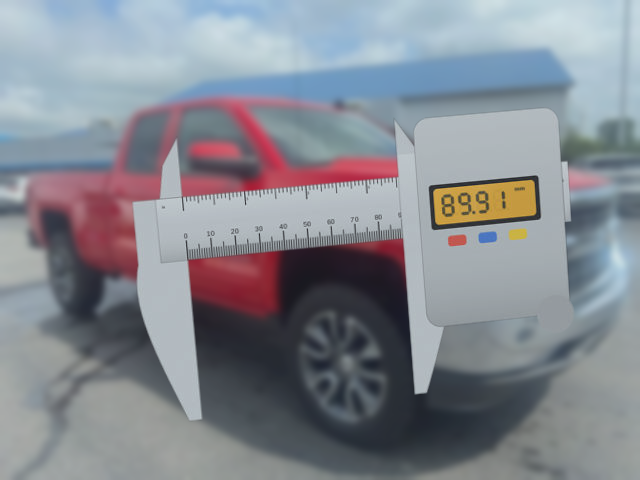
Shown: 89.91 mm
